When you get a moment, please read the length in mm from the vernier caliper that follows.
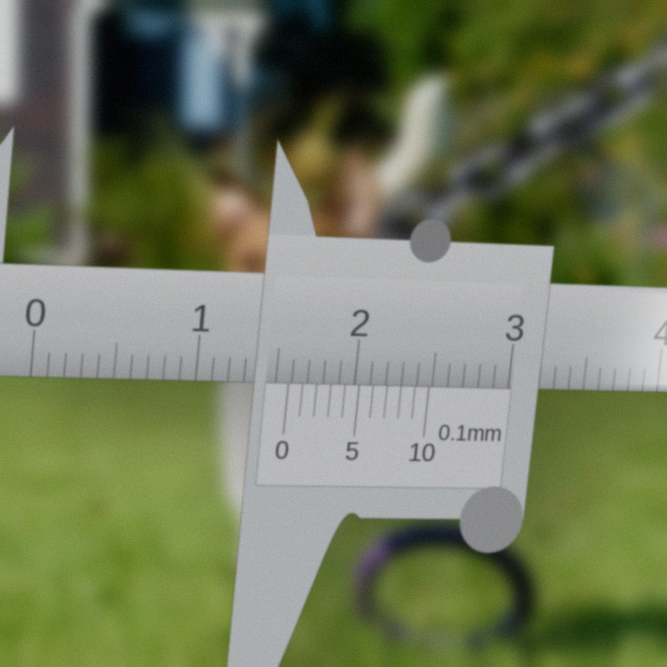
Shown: 15.8 mm
